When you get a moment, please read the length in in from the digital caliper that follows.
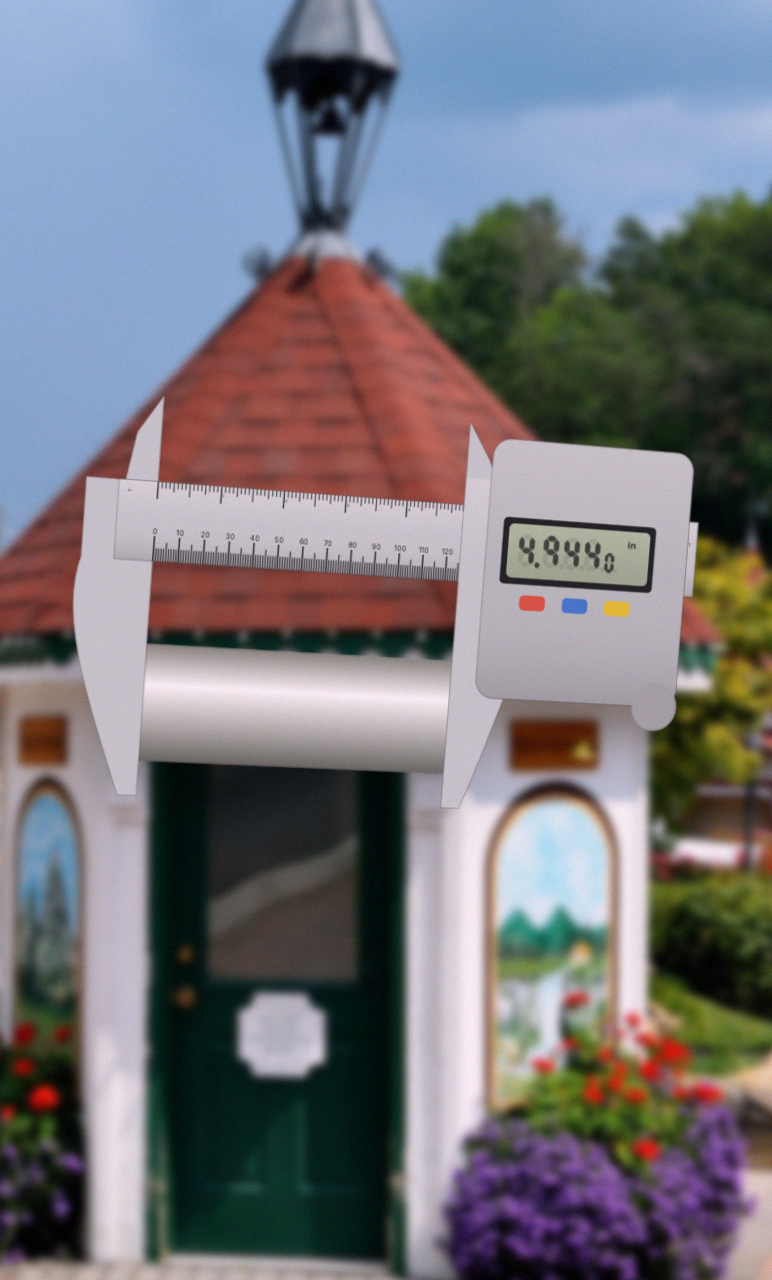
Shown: 4.9440 in
